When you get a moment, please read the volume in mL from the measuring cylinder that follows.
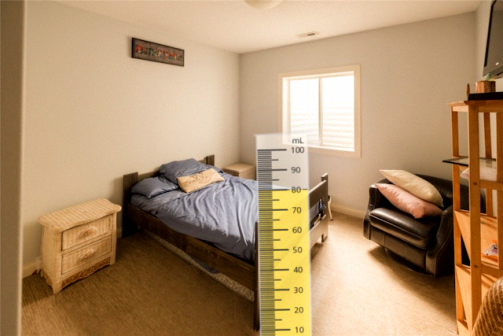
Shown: 80 mL
